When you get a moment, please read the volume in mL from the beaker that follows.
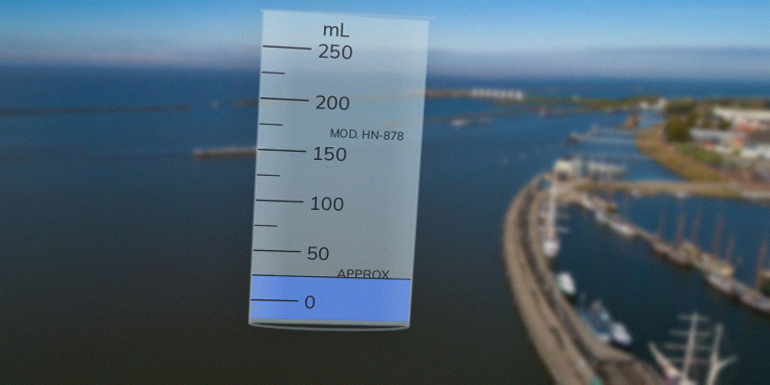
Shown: 25 mL
